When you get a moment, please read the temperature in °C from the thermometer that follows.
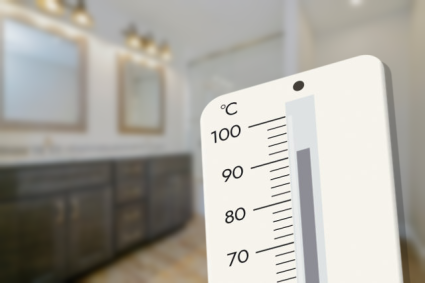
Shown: 91 °C
